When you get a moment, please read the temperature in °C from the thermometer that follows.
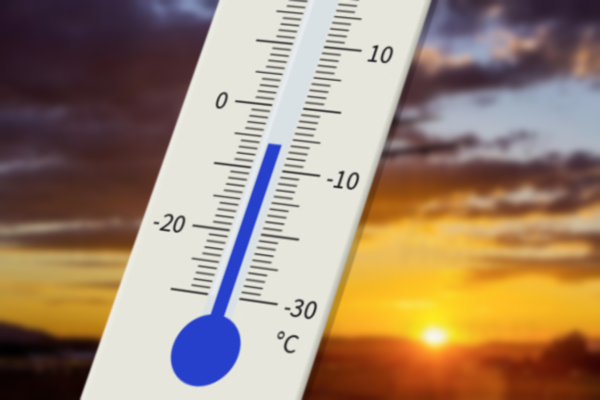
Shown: -6 °C
